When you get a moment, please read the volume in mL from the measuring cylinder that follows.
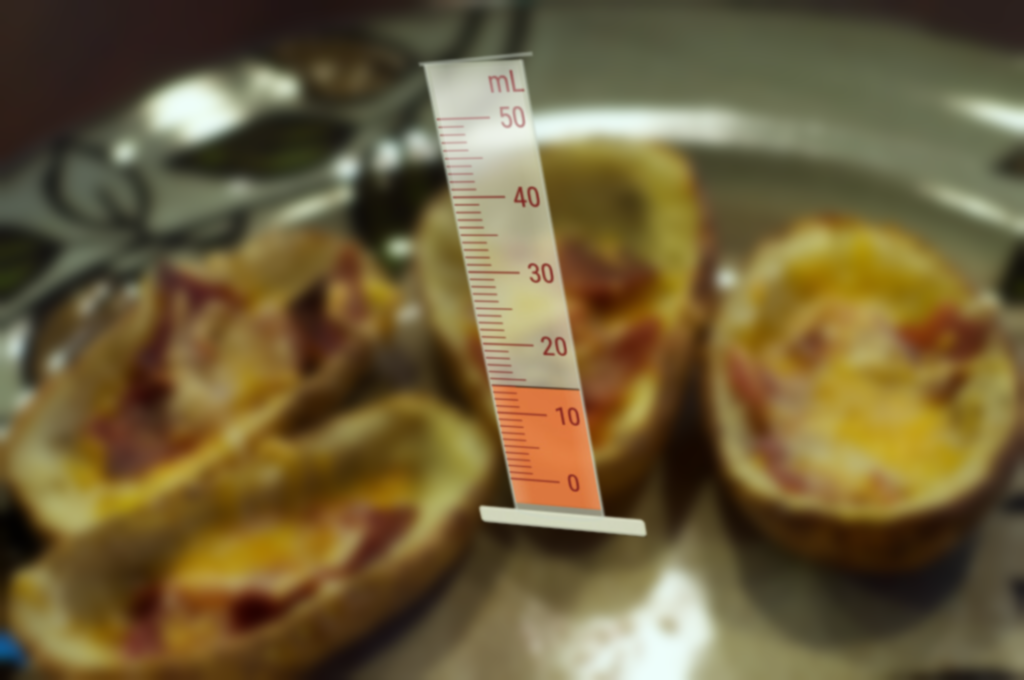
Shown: 14 mL
